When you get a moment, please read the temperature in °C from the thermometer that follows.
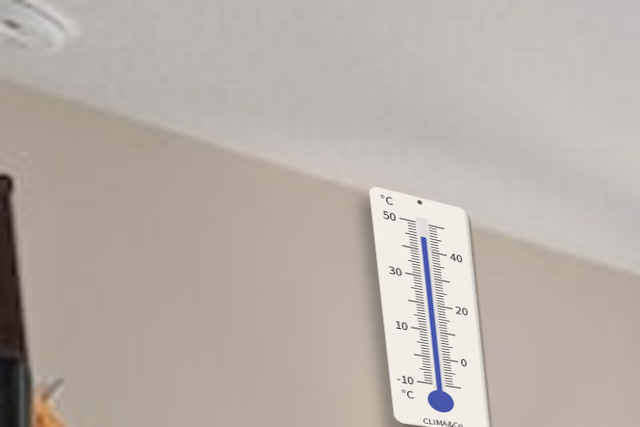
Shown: 45 °C
